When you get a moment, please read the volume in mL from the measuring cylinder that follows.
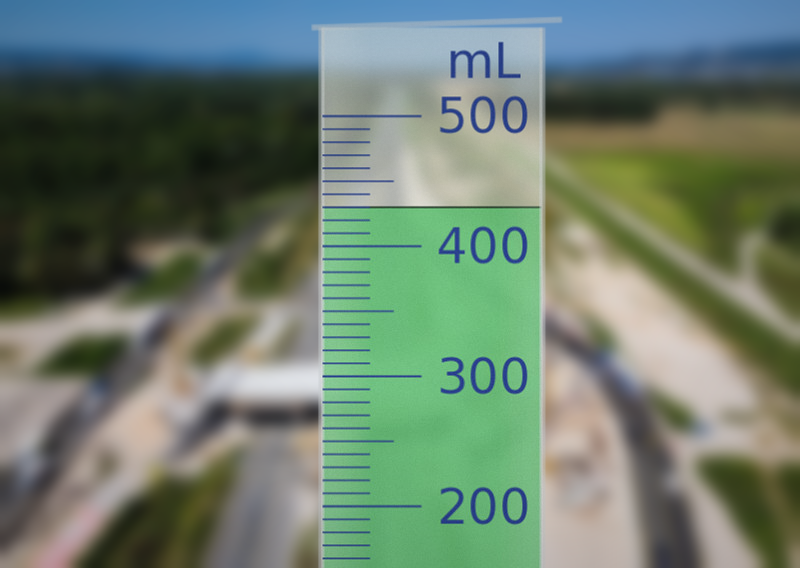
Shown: 430 mL
